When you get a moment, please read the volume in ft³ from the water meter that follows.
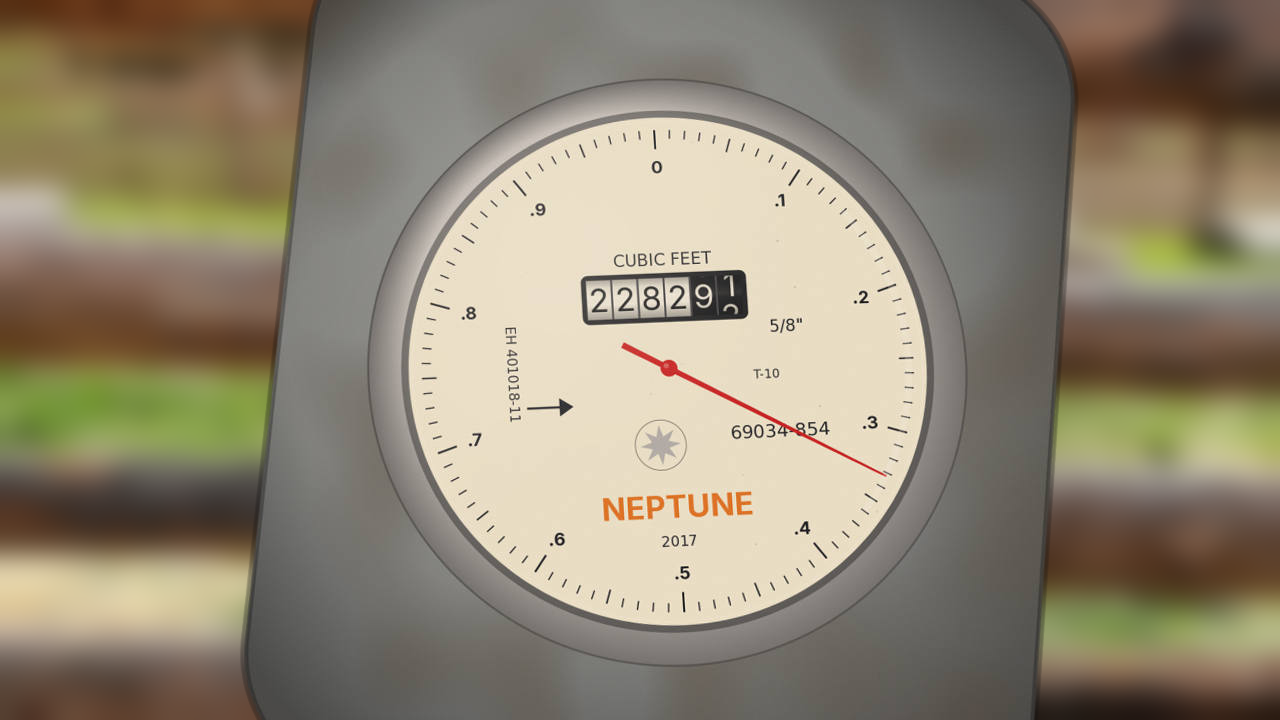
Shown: 228291.33 ft³
